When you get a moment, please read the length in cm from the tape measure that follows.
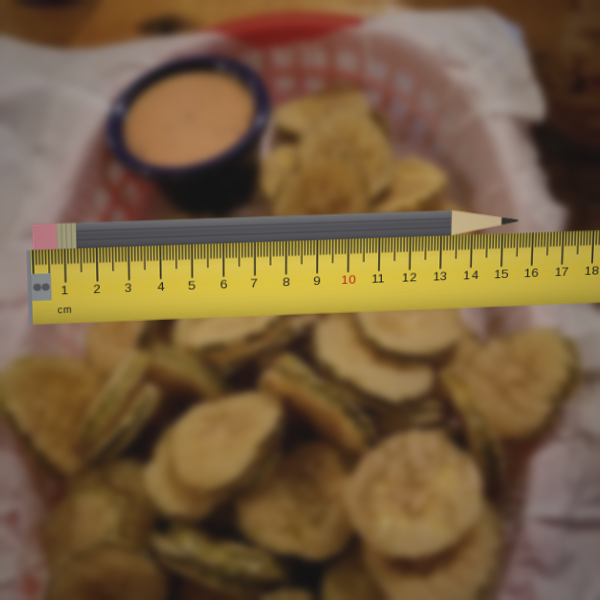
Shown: 15.5 cm
